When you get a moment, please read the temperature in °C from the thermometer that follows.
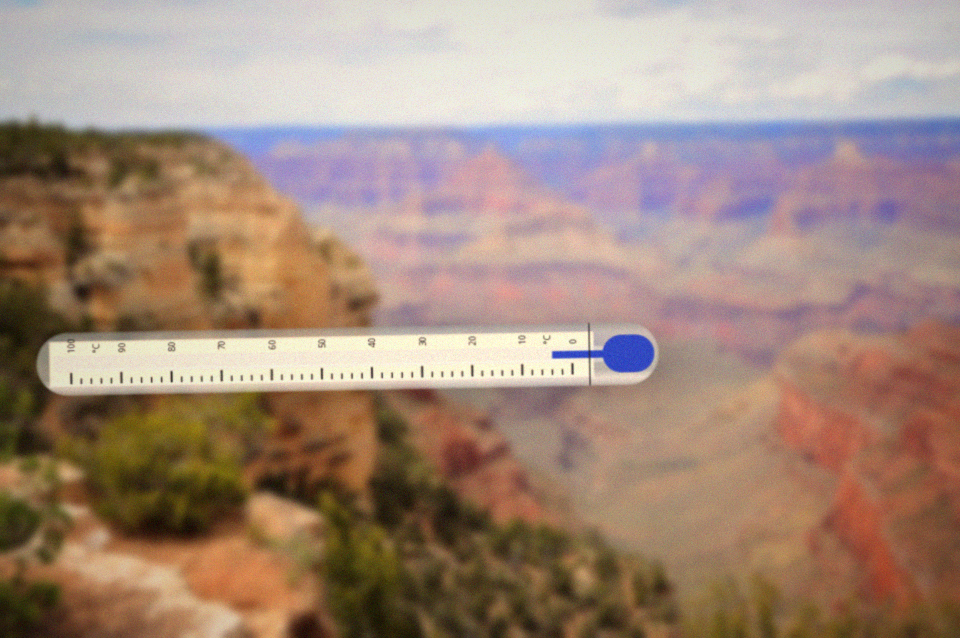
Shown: 4 °C
